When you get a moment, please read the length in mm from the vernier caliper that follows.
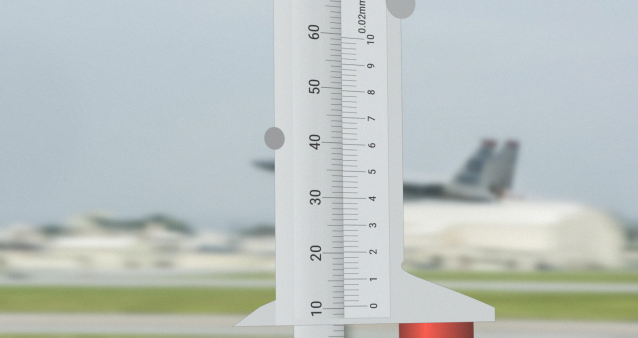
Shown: 10.4 mm
